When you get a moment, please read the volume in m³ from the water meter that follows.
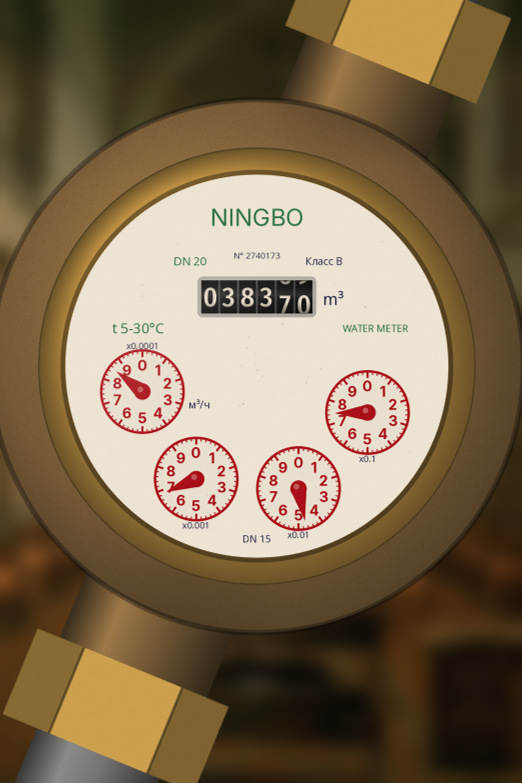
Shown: 38369.7468 m³
